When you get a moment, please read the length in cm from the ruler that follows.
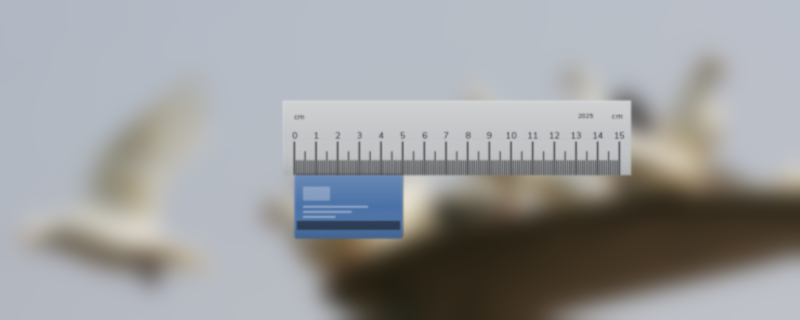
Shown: 5 cm
